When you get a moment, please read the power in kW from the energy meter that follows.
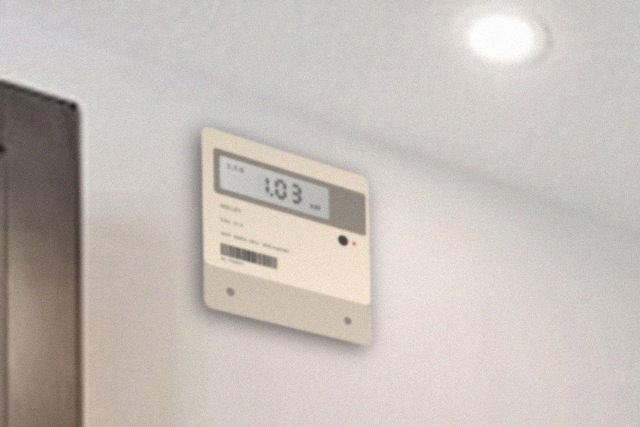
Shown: 1.03 kW
